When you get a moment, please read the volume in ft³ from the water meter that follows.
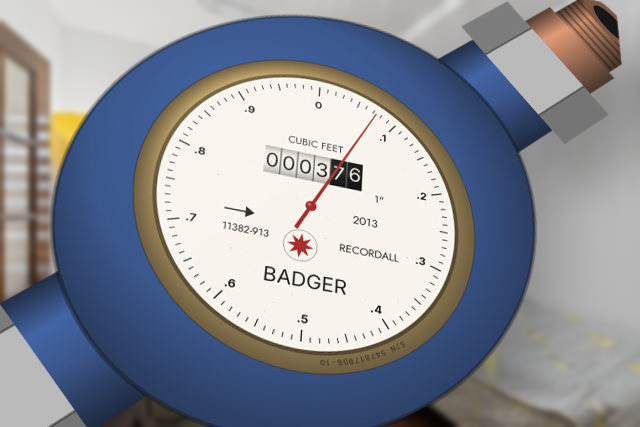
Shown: 376.07 ft³
